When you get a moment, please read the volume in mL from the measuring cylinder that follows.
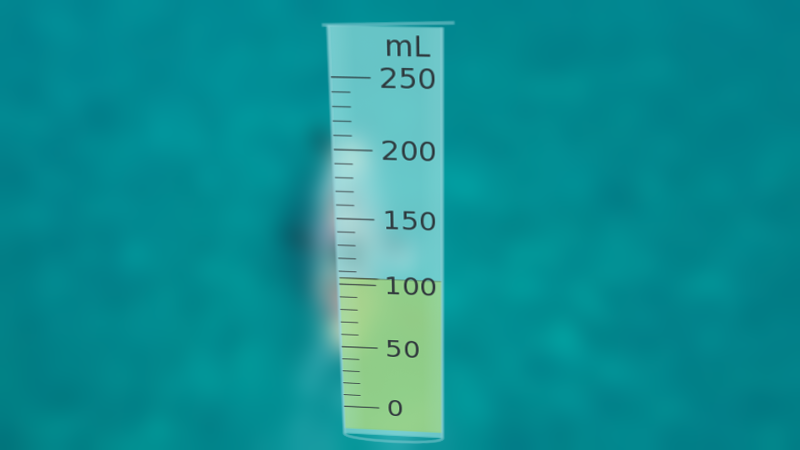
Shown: 105 mL
